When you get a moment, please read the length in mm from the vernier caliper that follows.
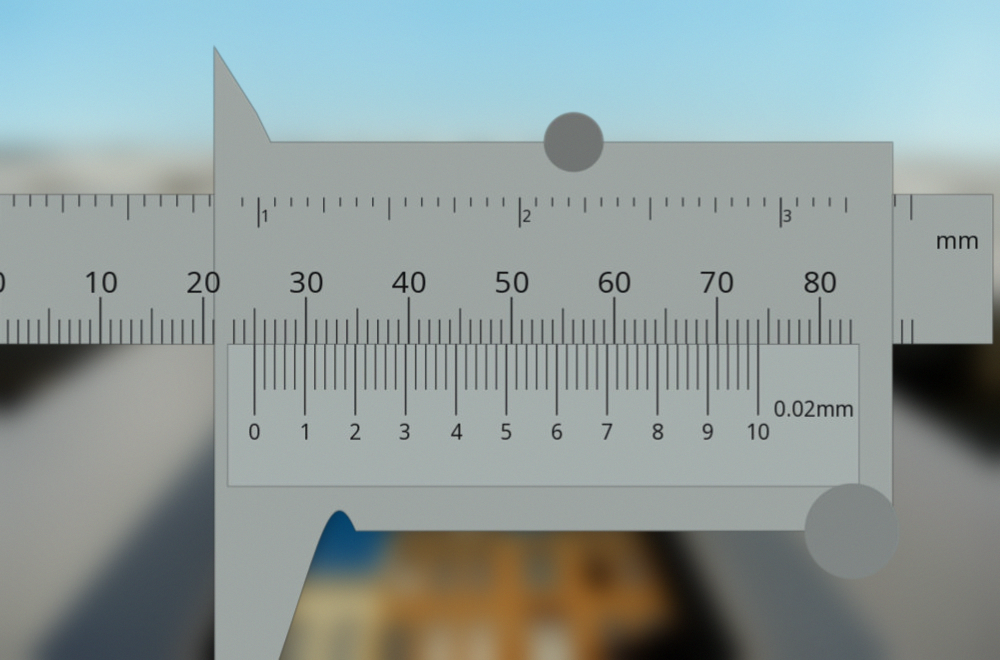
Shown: 25.0 mm
